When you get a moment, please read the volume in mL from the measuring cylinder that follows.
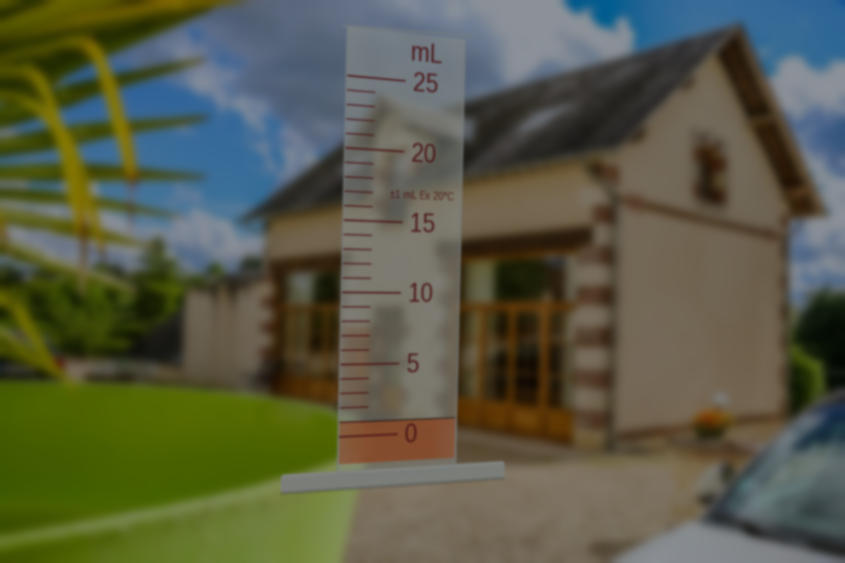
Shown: 1 mL
